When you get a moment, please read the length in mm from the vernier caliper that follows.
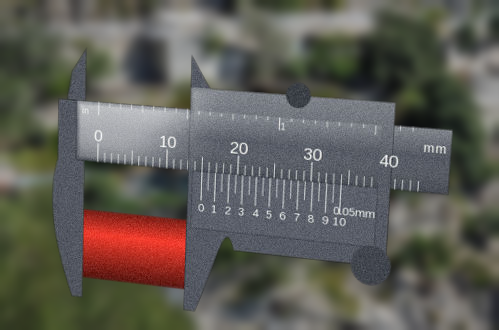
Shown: 15.0 mm
